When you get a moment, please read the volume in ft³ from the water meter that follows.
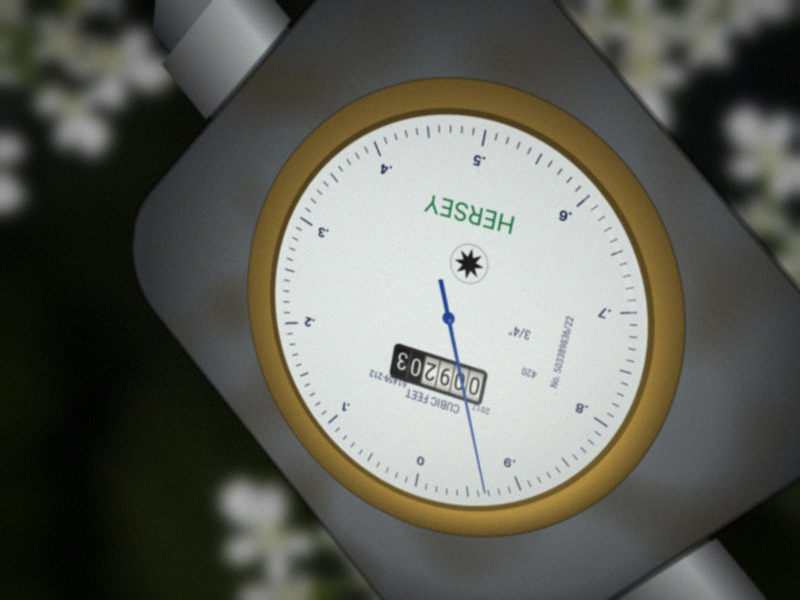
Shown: 9202.93 ft³
